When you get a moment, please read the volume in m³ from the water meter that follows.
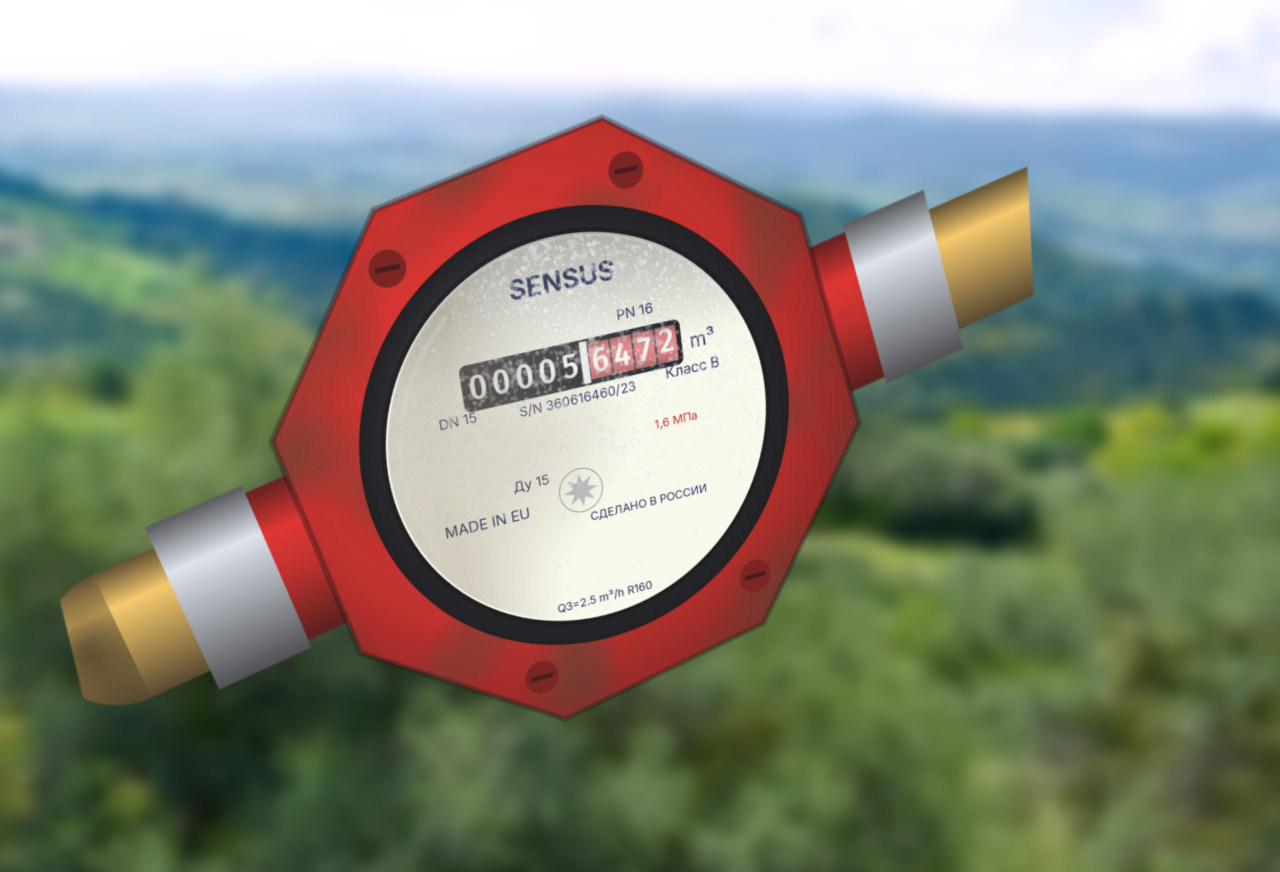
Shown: 5.6472 m³
